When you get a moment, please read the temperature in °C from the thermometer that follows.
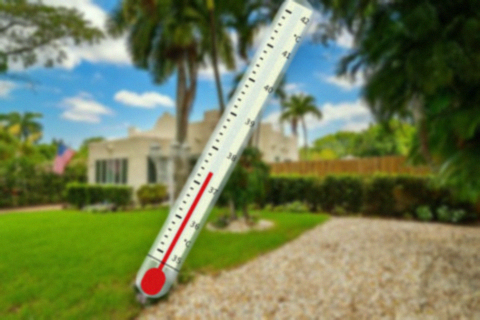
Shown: 37.4 °C
